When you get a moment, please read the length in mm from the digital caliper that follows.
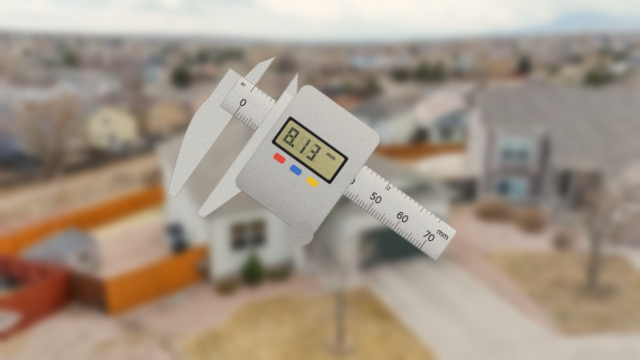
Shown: 8.13 mm
